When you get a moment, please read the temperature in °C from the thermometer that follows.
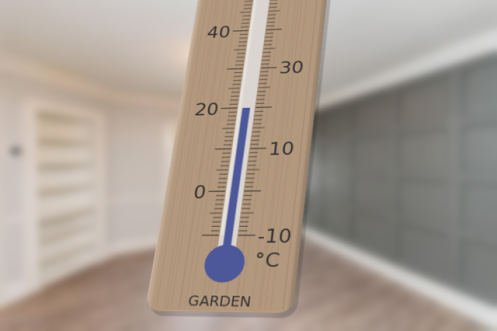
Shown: 20 °C
